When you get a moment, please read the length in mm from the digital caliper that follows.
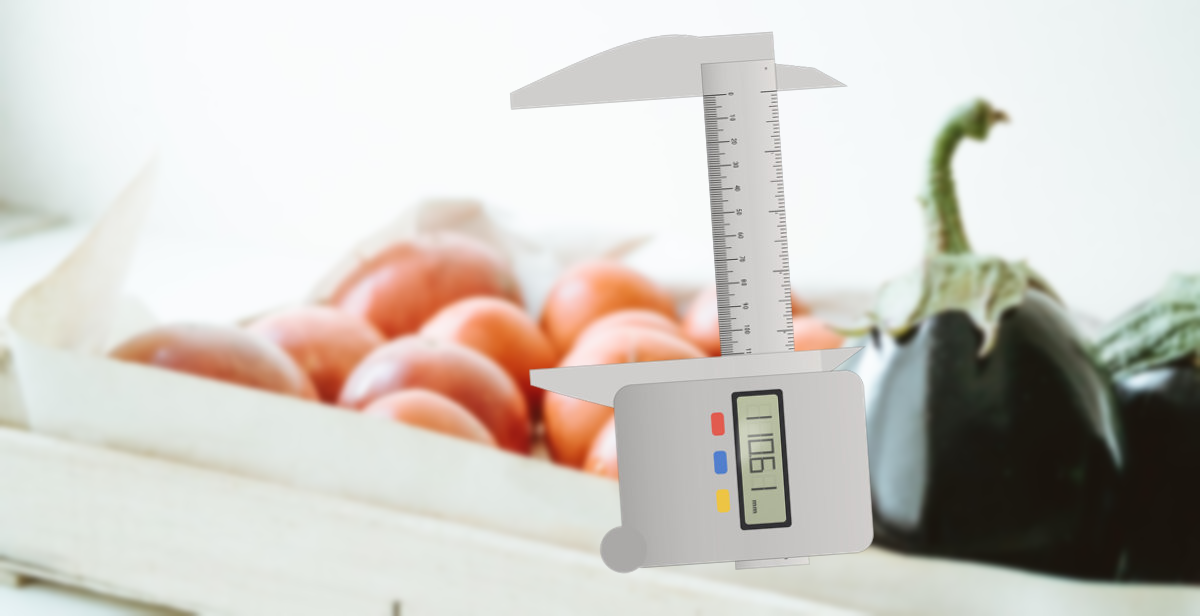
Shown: 110.61 mm
